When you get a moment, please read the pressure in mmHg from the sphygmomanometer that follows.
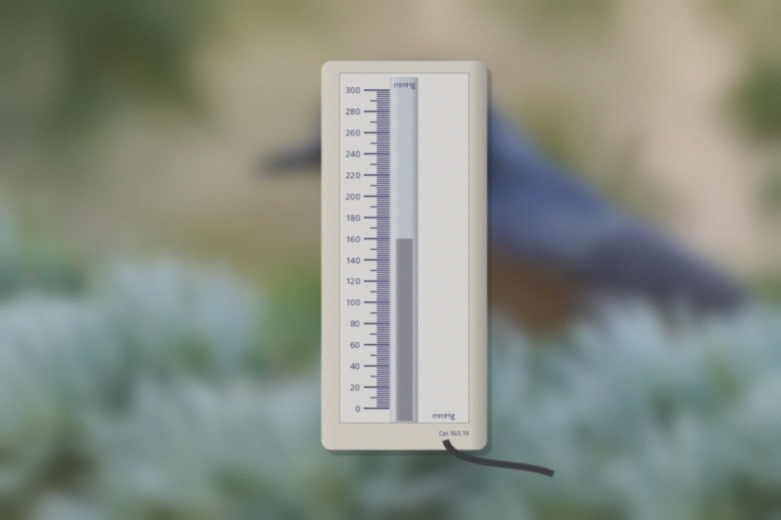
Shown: 160 mmHg
